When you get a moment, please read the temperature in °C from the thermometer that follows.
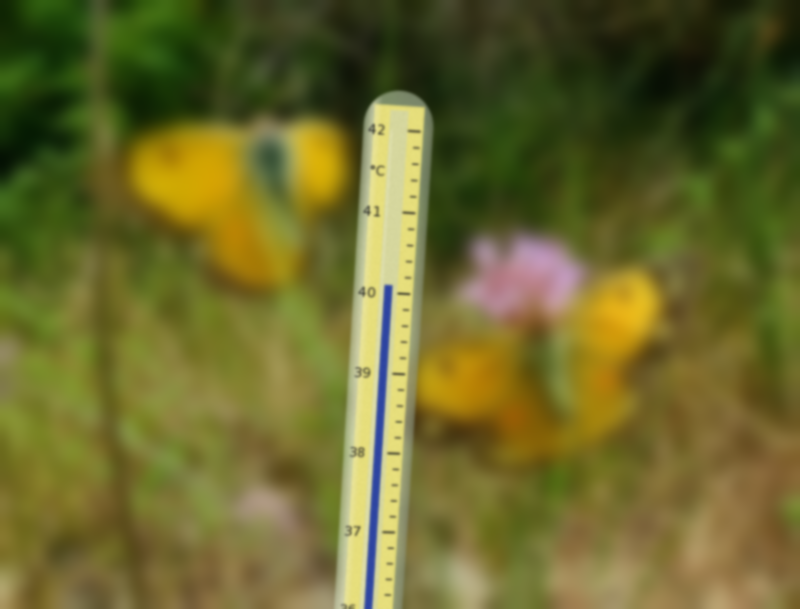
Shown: 40.1 °C
